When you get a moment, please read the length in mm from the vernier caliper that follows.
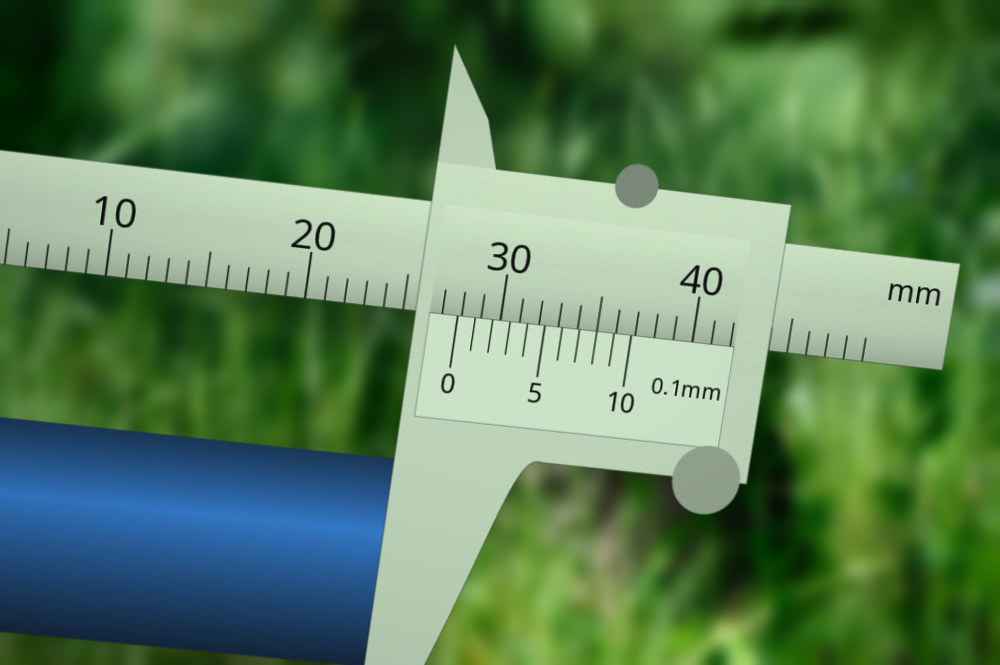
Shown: 27.8 mm
